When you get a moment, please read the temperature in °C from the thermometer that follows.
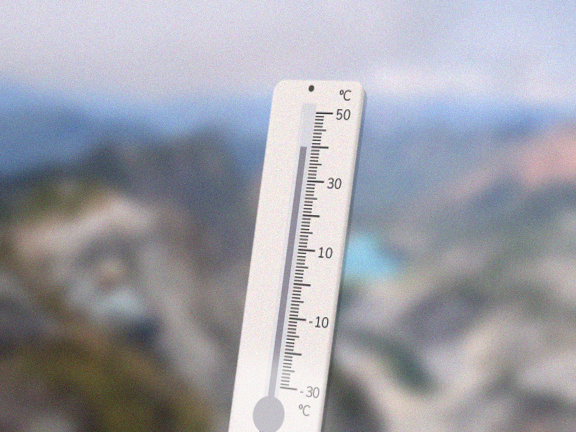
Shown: 40 °C
